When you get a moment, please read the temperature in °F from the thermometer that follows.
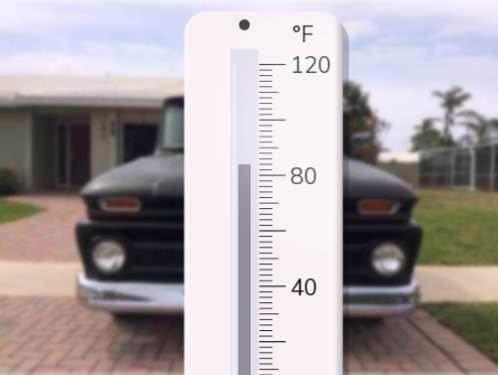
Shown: 84 °F
